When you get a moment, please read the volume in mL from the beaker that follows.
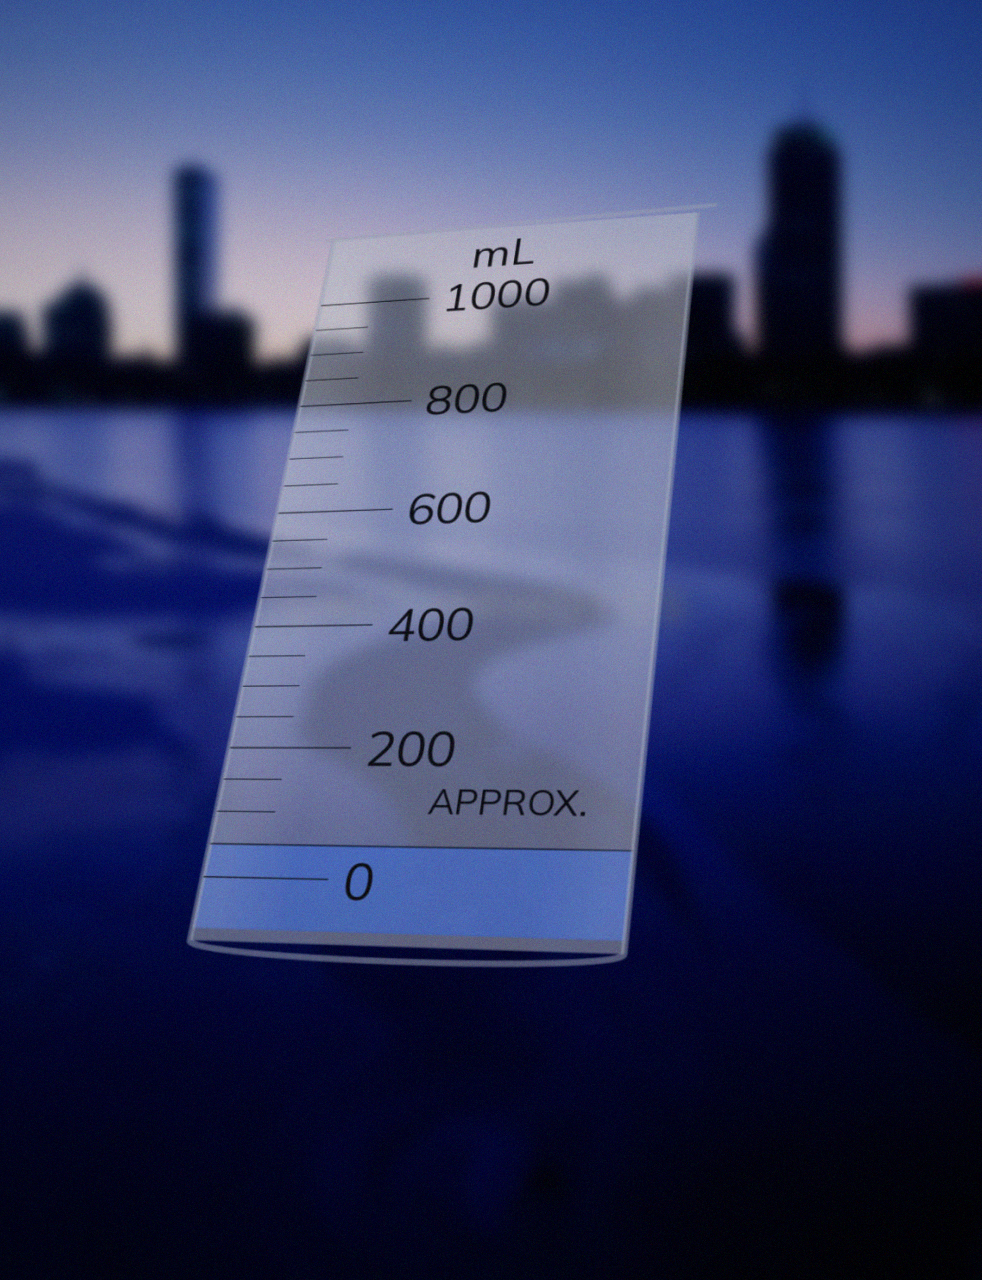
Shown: 50 mL
